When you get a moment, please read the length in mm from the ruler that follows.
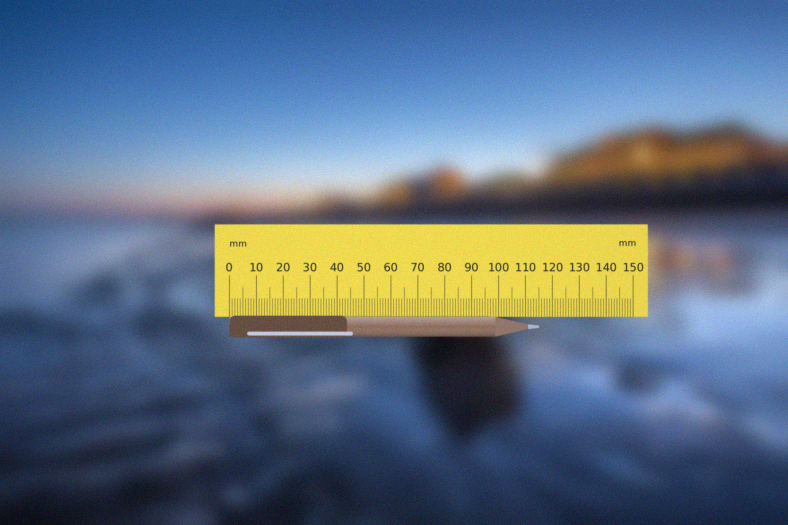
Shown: 115 mm
